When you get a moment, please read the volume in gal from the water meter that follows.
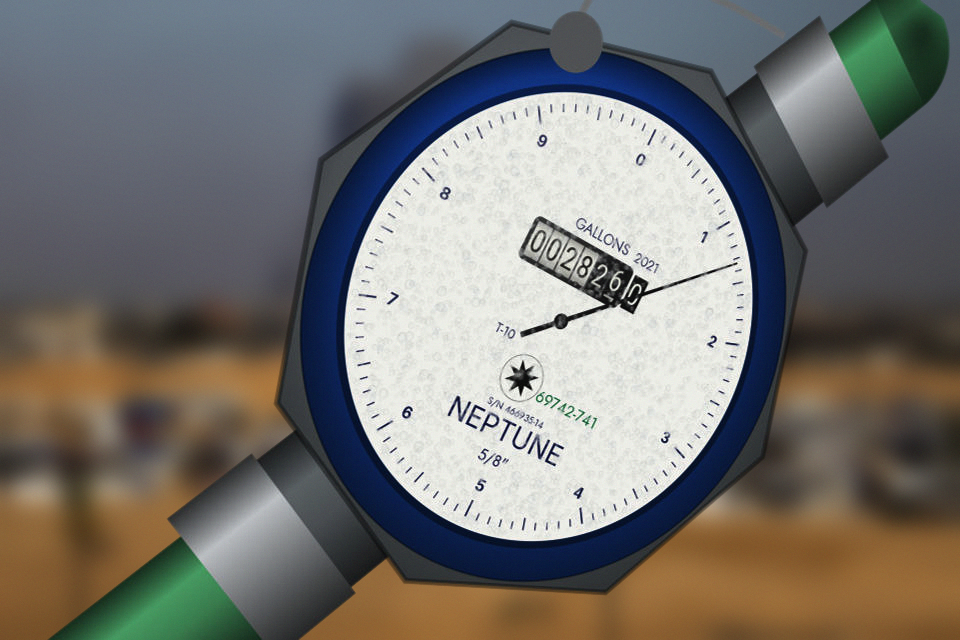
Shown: 28261.3 gal
